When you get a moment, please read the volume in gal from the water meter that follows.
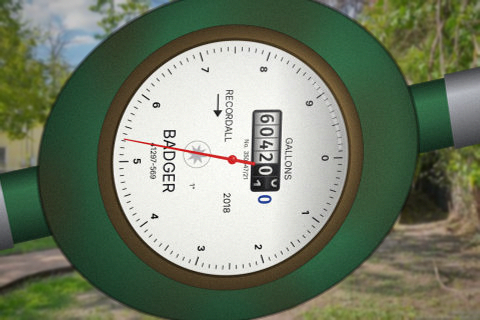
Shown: 6042005.3 gal
